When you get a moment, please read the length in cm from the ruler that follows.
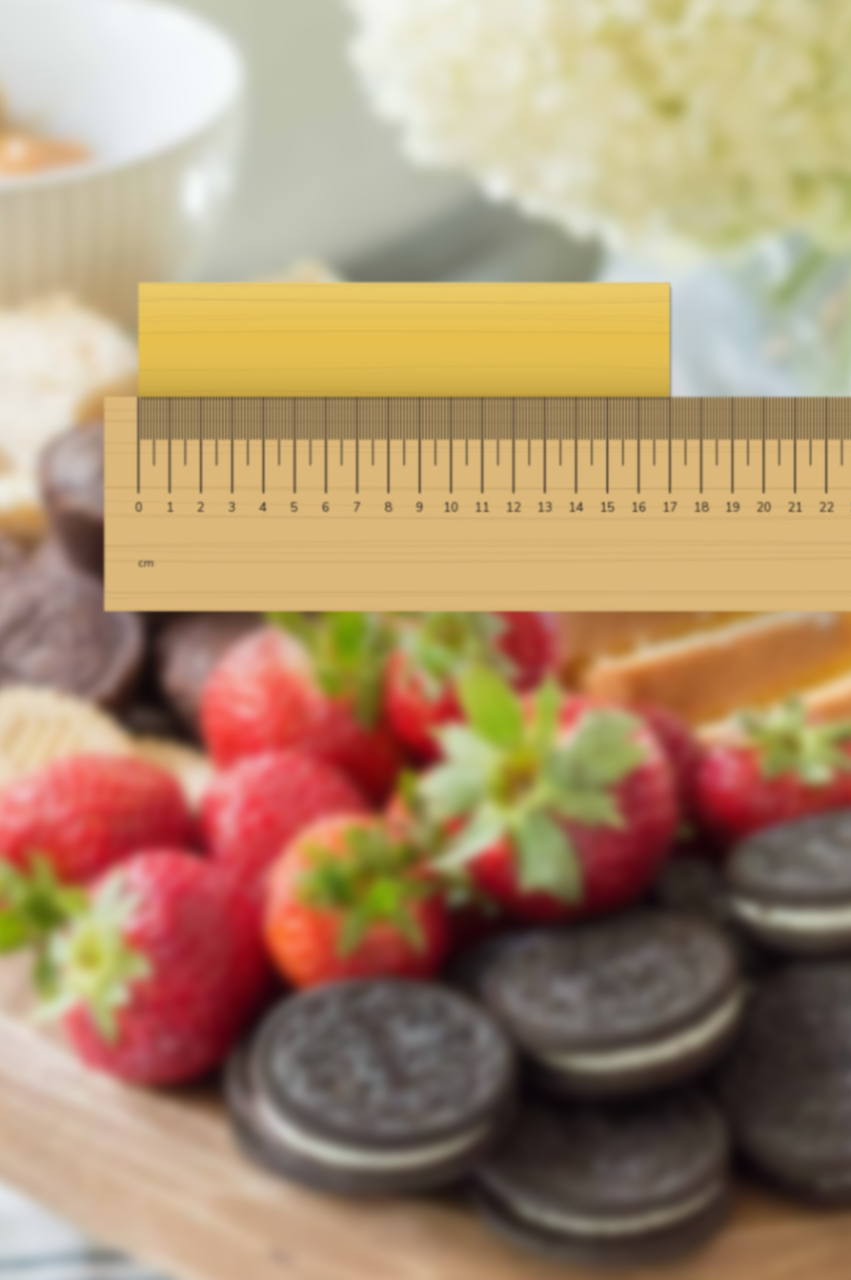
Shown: 17 cm
